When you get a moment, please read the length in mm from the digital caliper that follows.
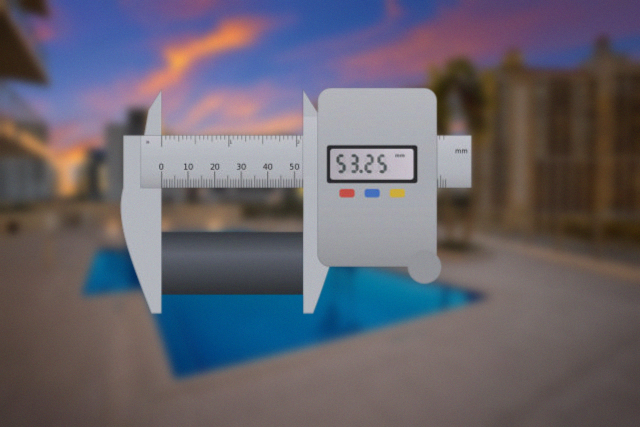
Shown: 53.25 mm
